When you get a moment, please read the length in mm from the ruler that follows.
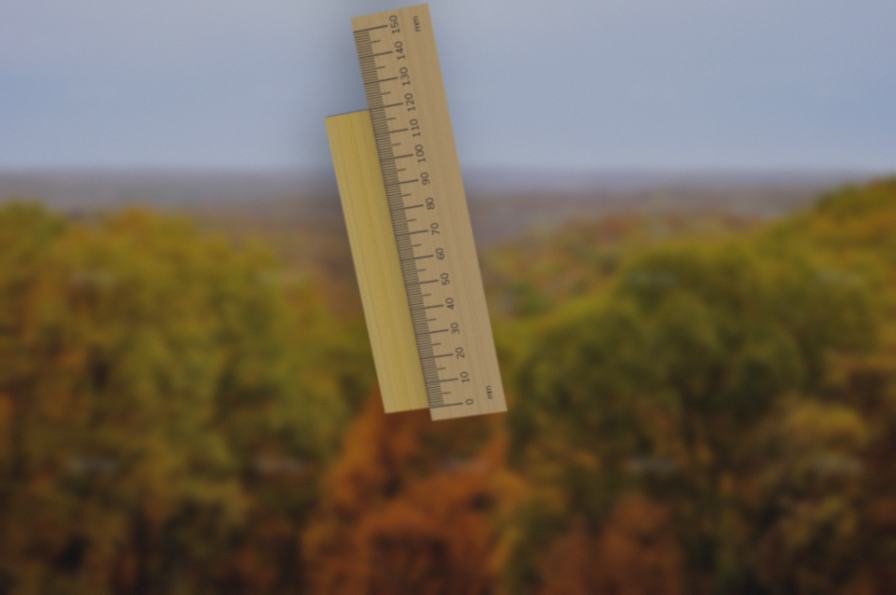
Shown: 120 mm
